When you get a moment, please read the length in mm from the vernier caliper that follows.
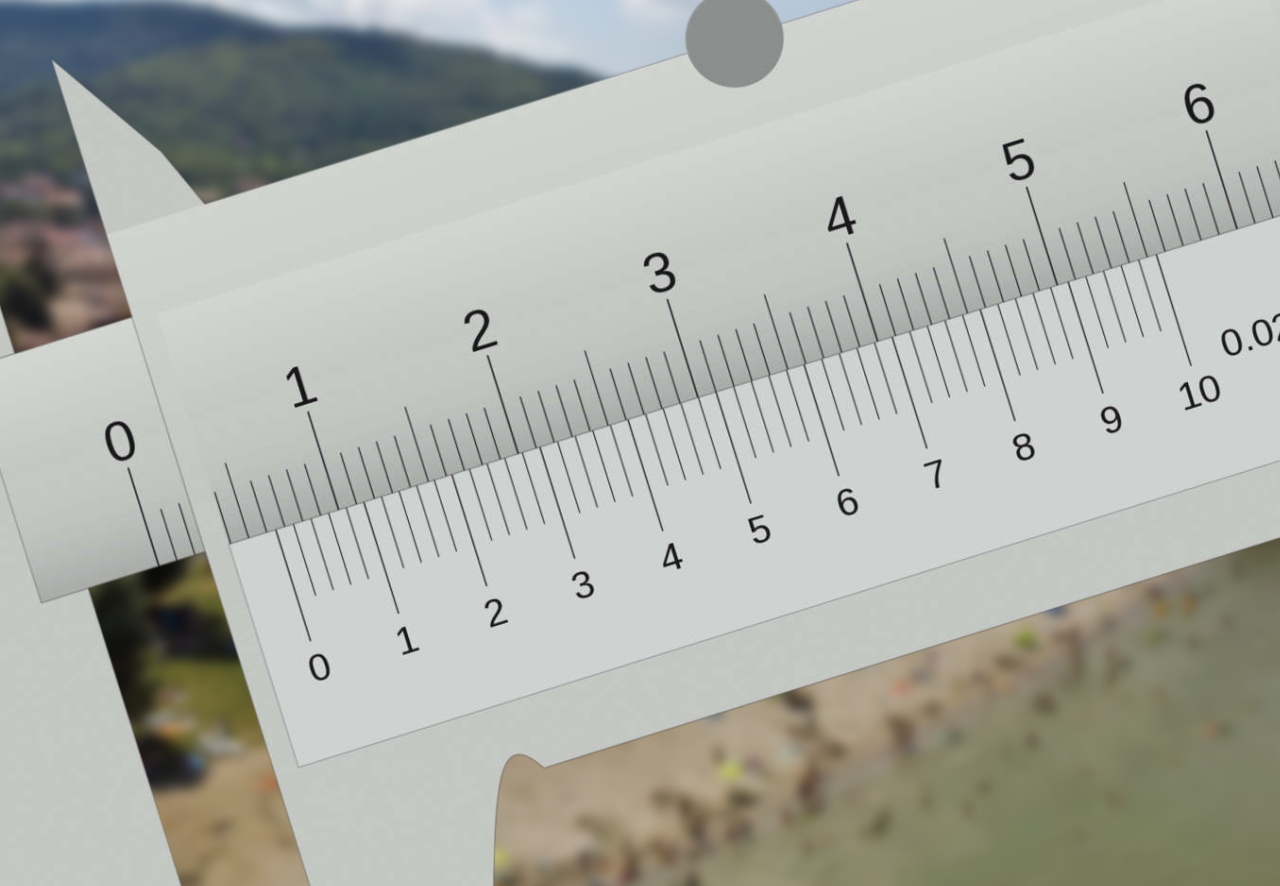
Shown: 6.5 mm
